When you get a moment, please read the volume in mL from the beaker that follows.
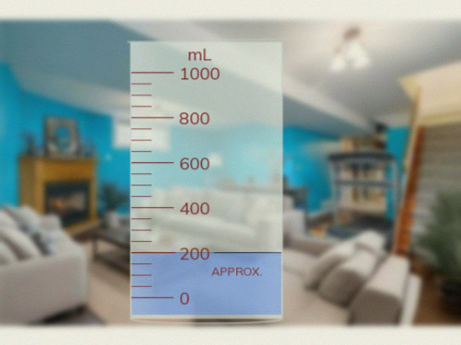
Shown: 200 mL
